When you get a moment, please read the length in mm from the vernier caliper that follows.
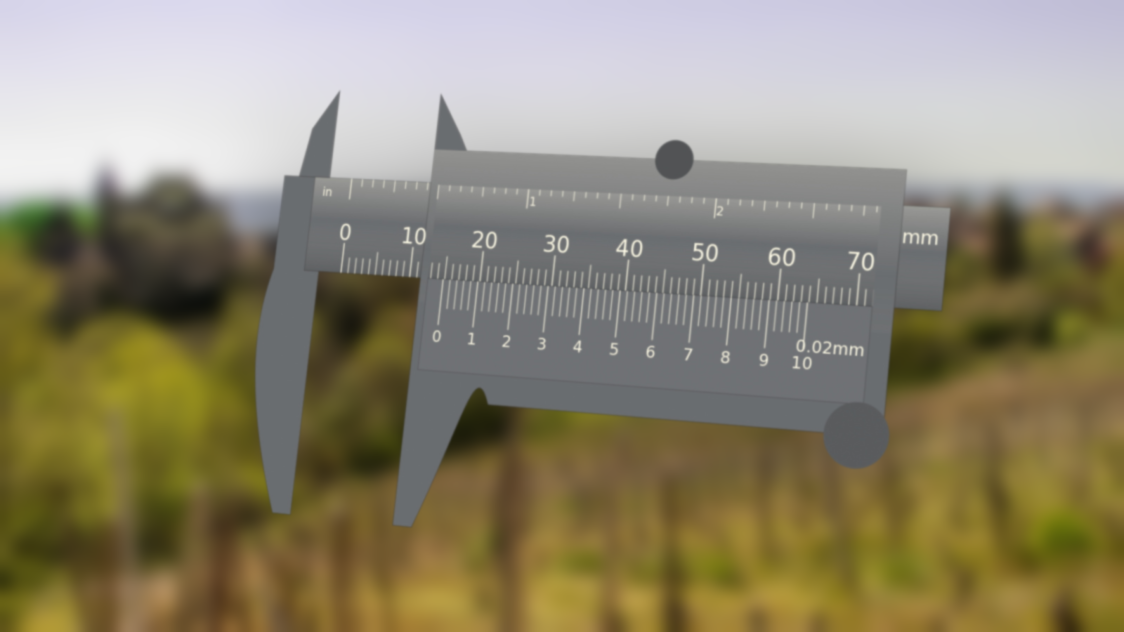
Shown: 14.8 mm
